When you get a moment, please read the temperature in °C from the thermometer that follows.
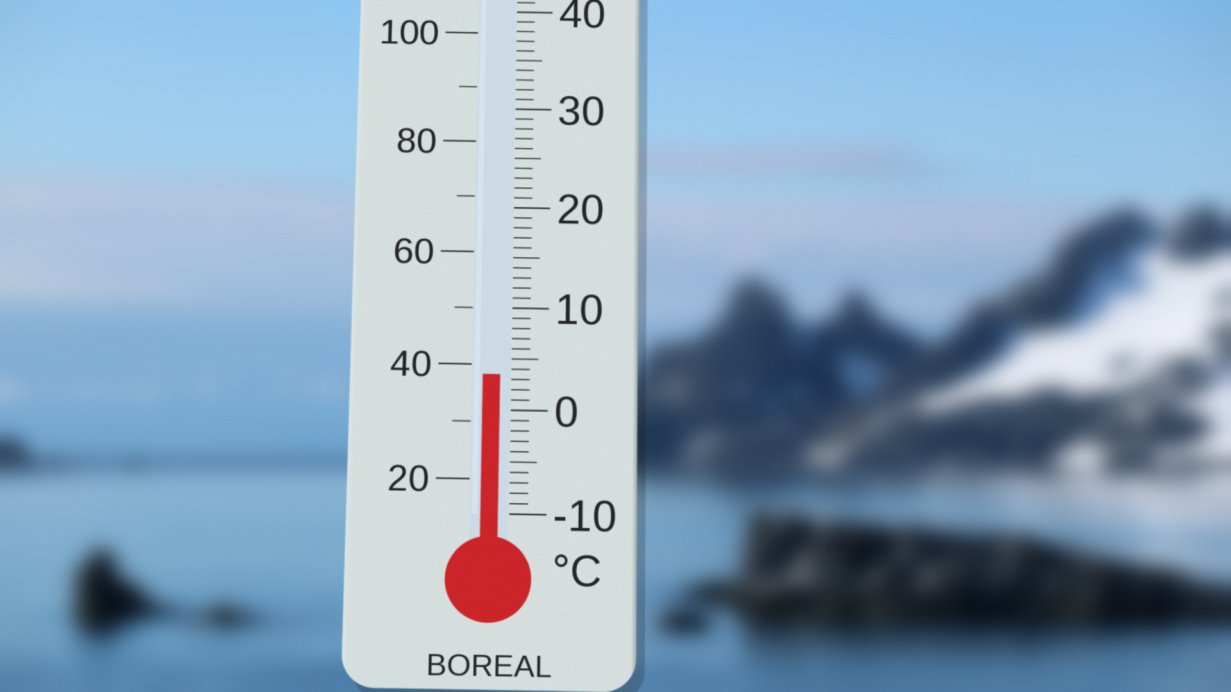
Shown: 3.5 °C
